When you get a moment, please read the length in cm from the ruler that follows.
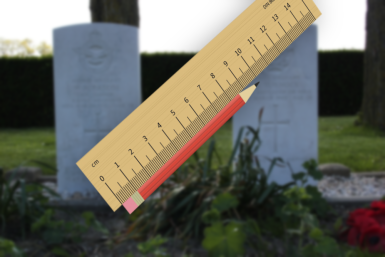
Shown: 10 cm
